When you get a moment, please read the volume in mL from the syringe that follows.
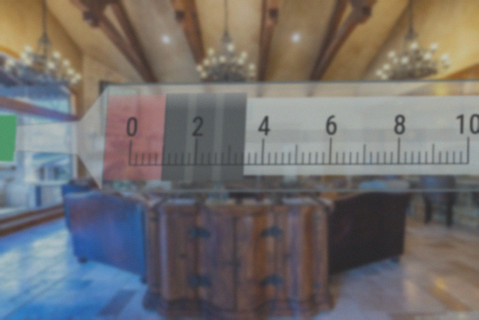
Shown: 1 mL
